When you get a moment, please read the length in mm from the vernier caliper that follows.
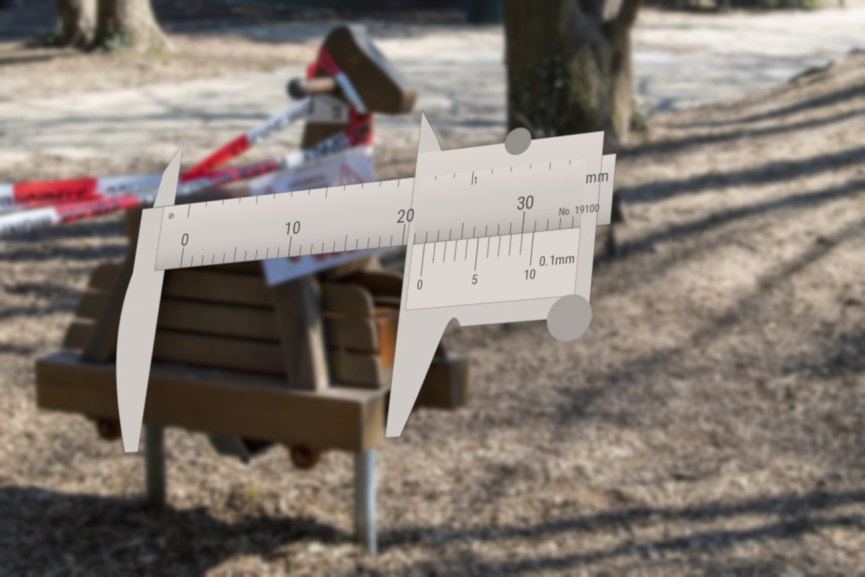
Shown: 21.9 mm
